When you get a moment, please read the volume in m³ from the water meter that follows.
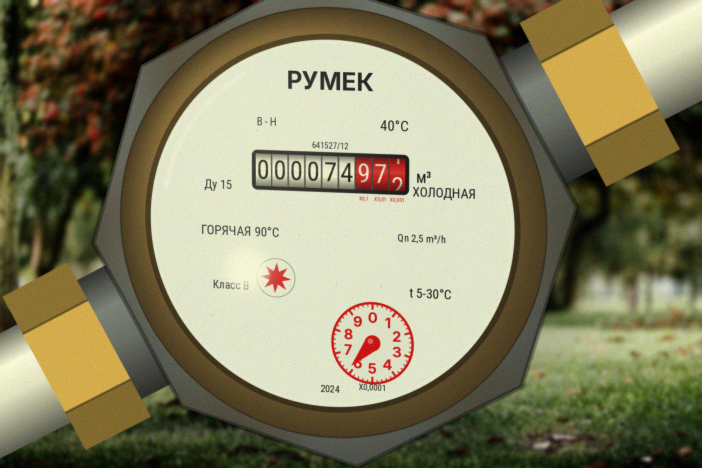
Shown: 74.9716 m³
